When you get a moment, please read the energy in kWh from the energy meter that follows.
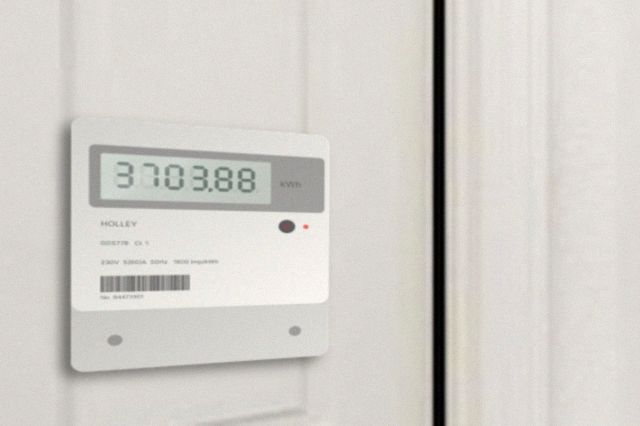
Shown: 3703.88 kWh
